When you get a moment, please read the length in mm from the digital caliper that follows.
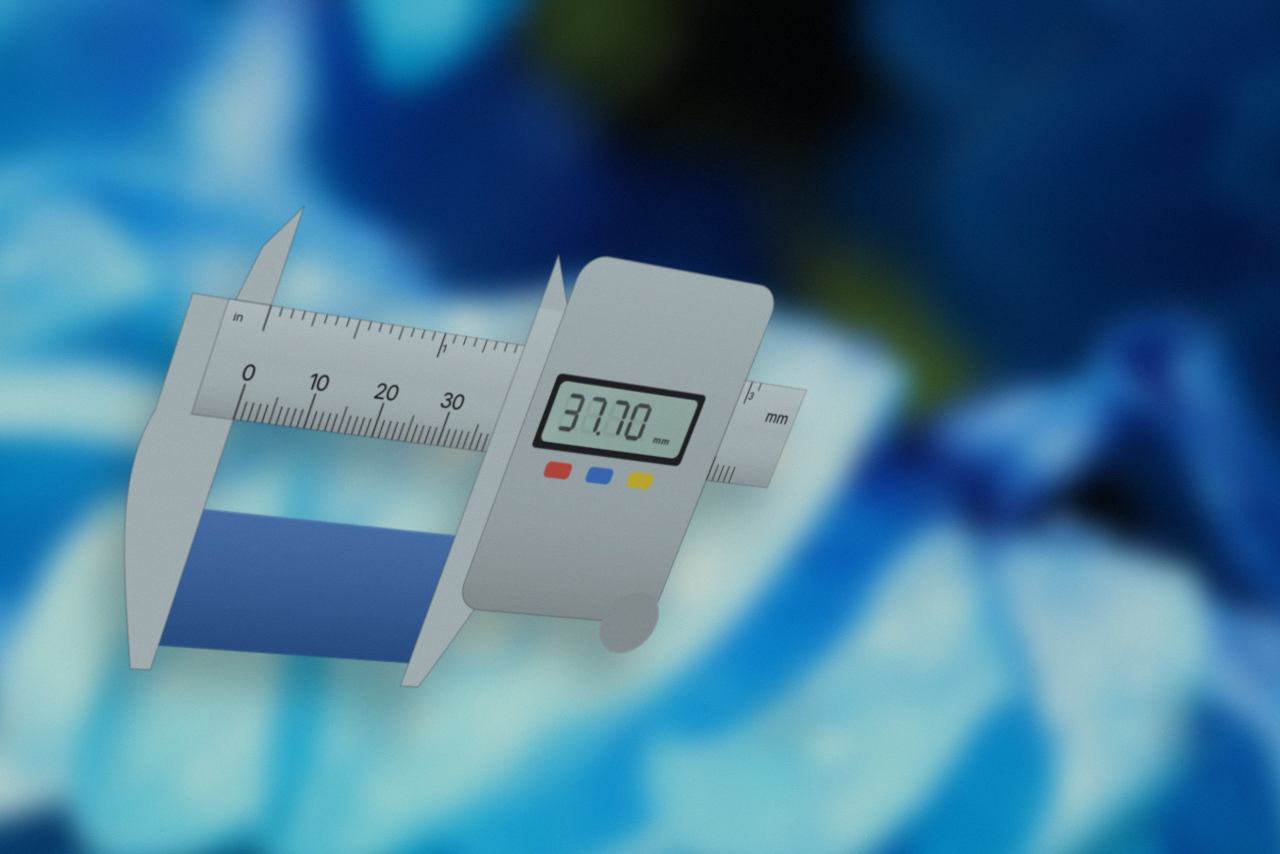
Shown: 37.70 mm
